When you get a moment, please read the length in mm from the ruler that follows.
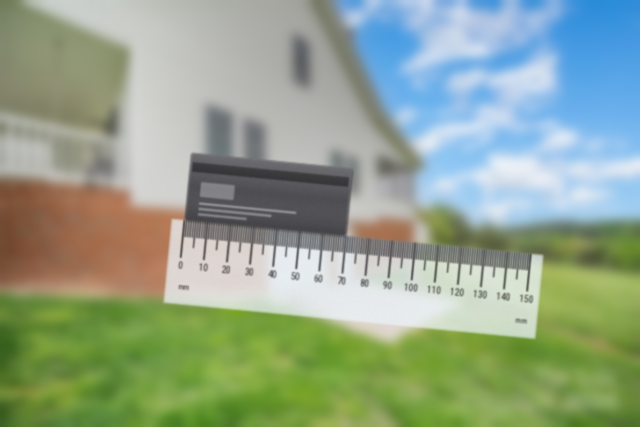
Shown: 70 mm
